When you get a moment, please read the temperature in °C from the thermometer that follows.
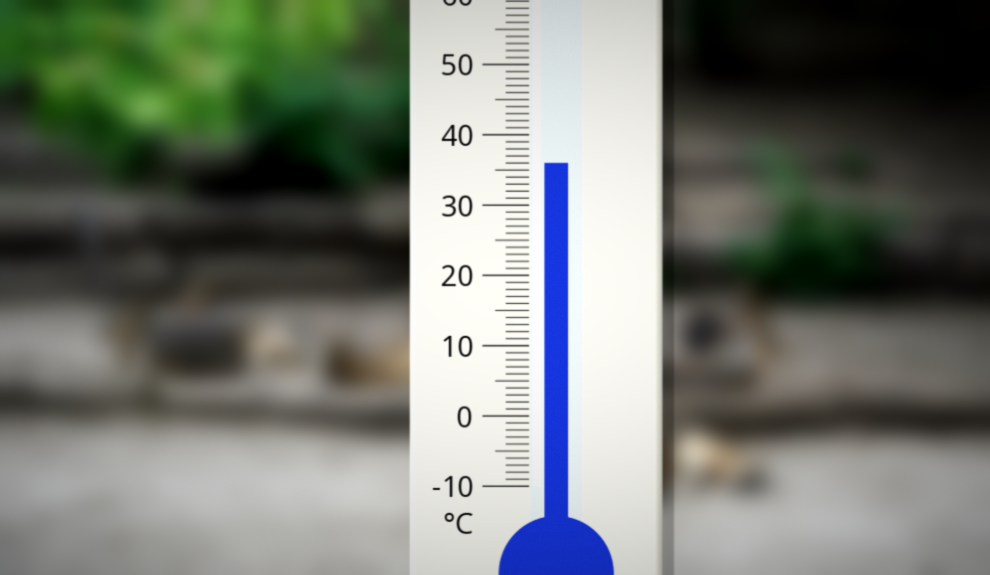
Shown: 36 °C
